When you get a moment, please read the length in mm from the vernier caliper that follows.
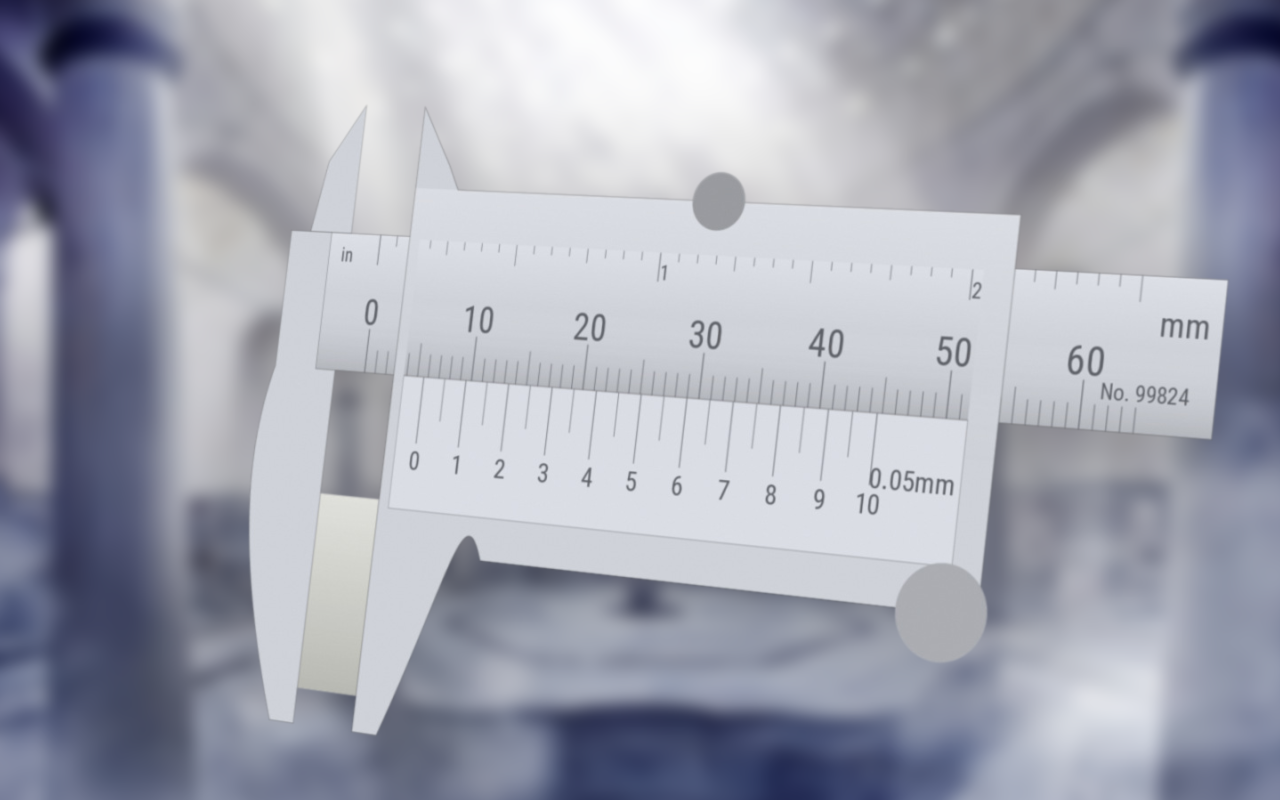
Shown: 5.6 mm
